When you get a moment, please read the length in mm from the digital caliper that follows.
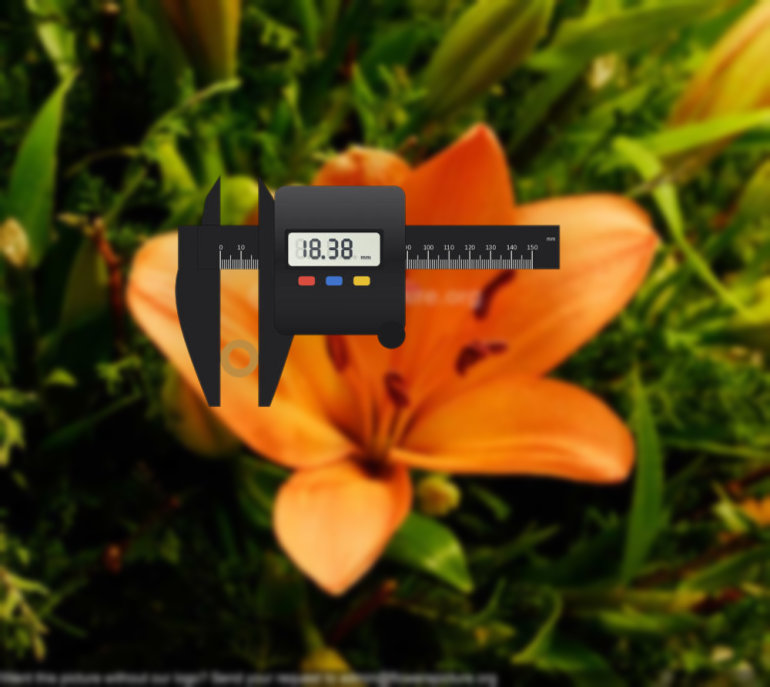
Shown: 18.38 mm
